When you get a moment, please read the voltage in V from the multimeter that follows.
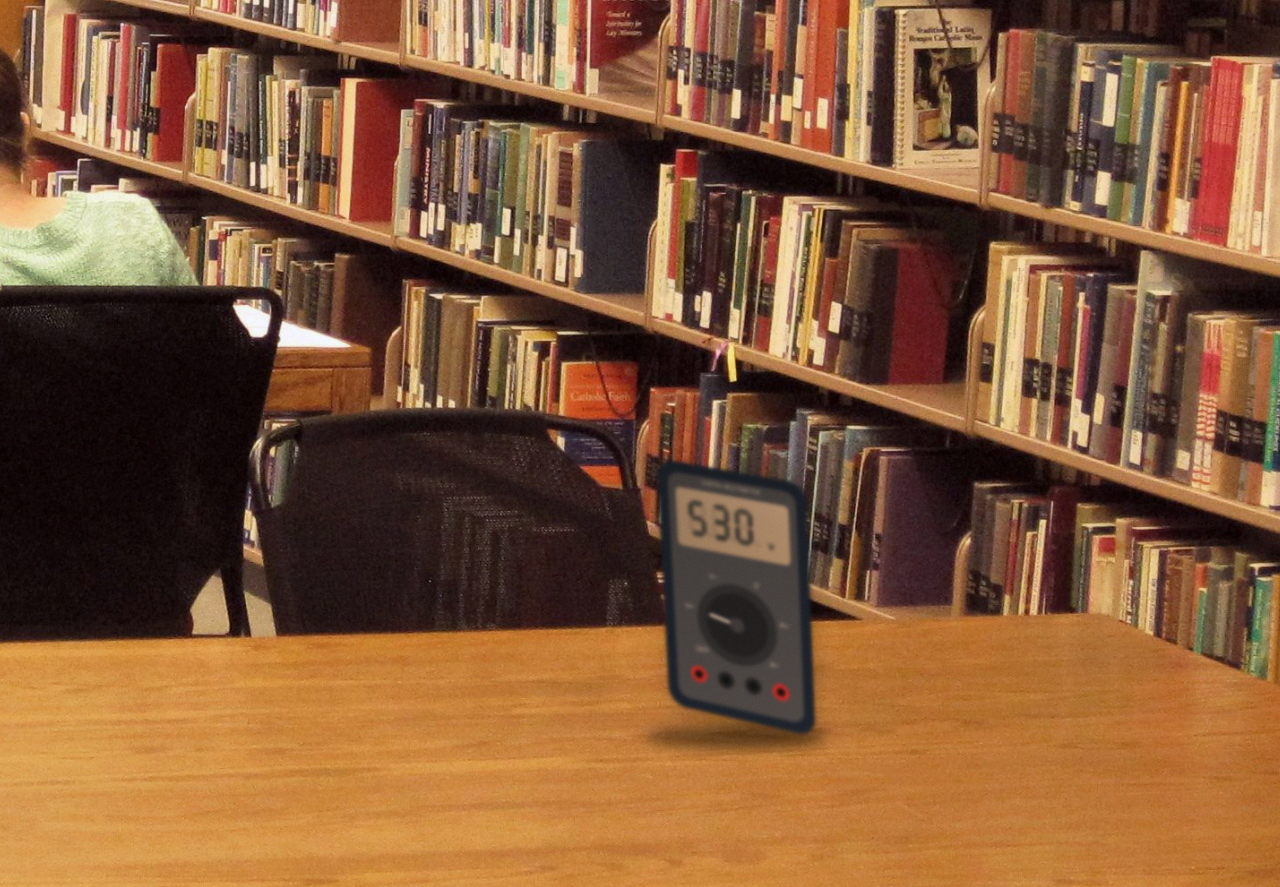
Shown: 530 V
